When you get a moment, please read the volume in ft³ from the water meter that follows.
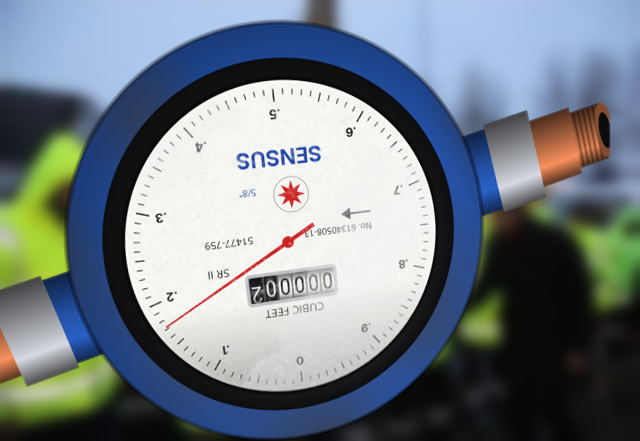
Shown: 2.17 ft³
